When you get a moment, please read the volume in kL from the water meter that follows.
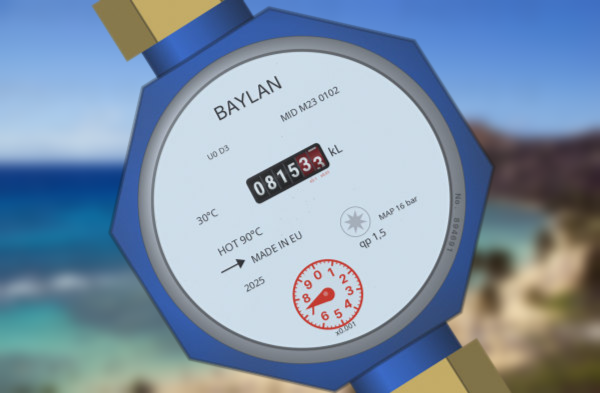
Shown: 815.327 kL
